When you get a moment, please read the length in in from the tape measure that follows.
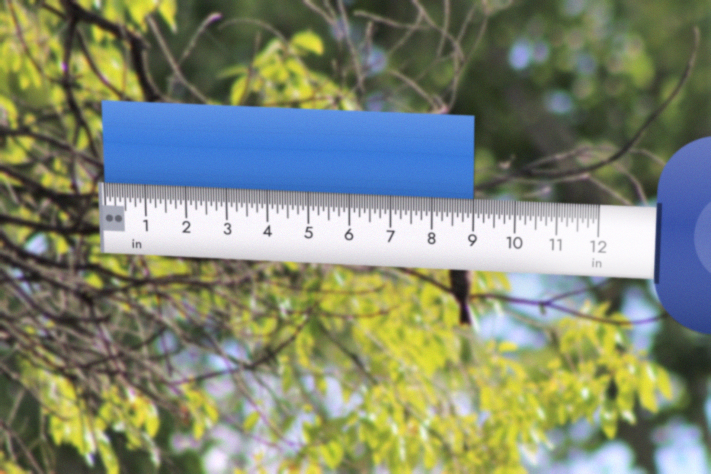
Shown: 9 in
